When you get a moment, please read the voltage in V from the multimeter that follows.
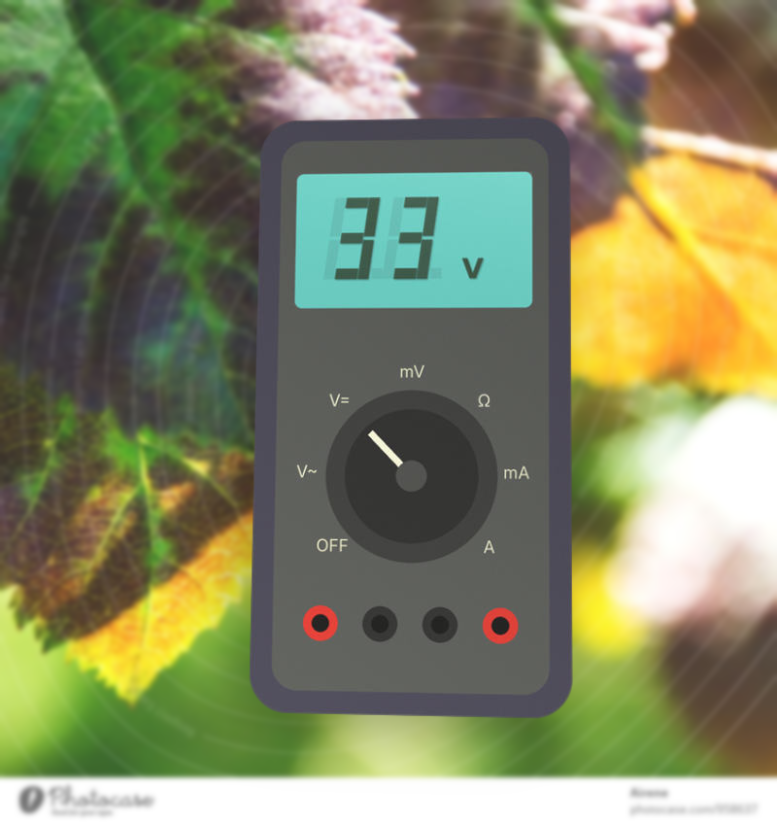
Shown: 33 V
